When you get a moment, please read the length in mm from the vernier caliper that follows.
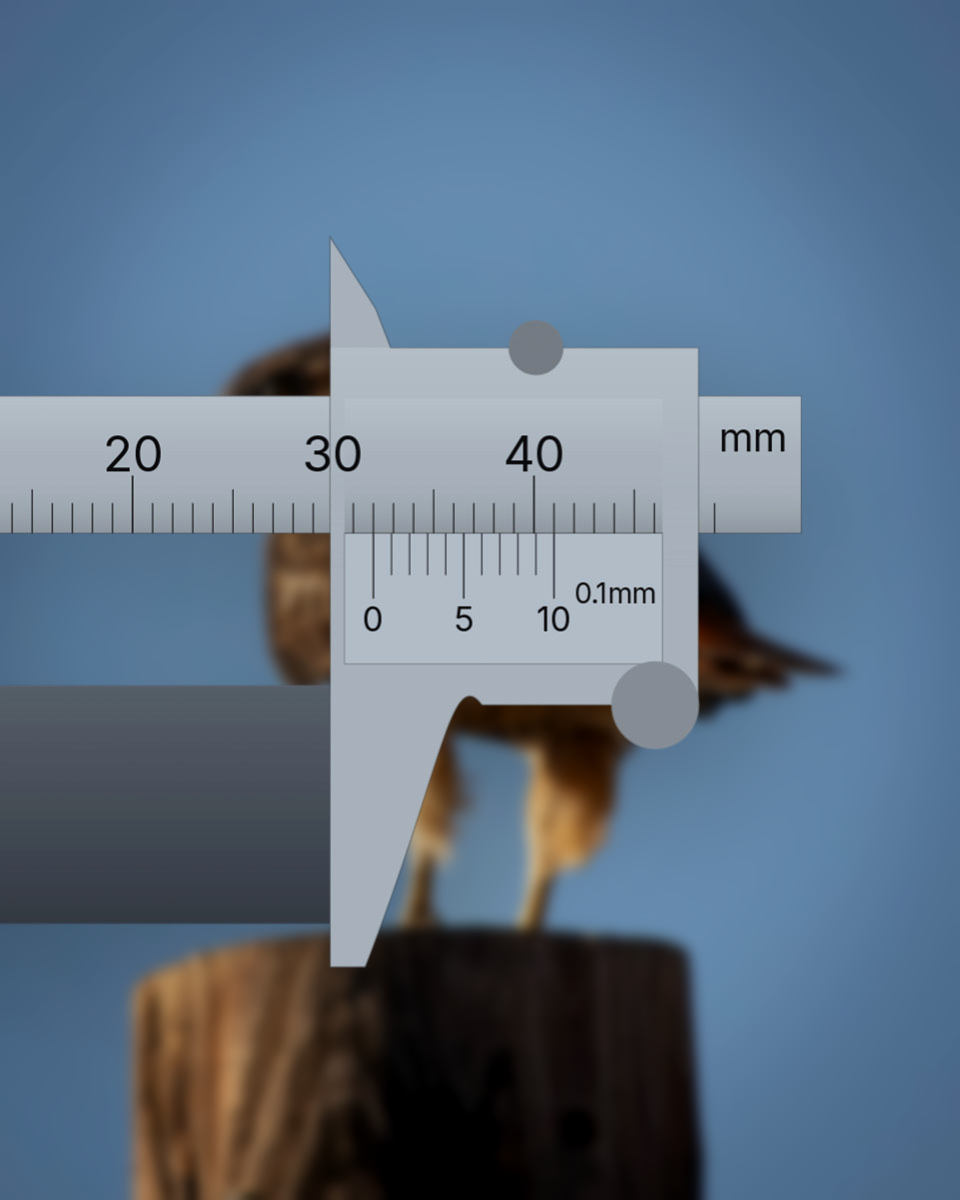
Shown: 32.0 mm
